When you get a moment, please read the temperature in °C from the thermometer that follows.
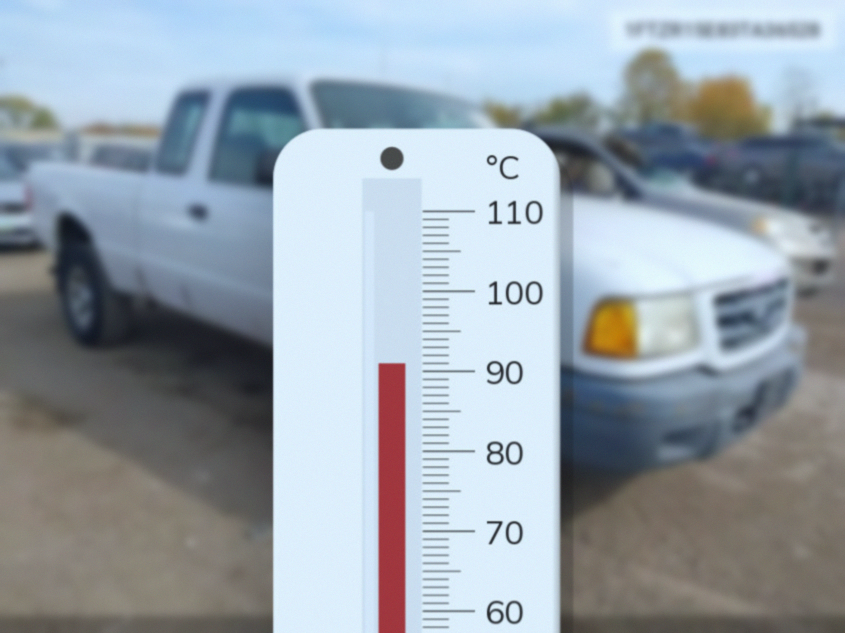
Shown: 91 °C
